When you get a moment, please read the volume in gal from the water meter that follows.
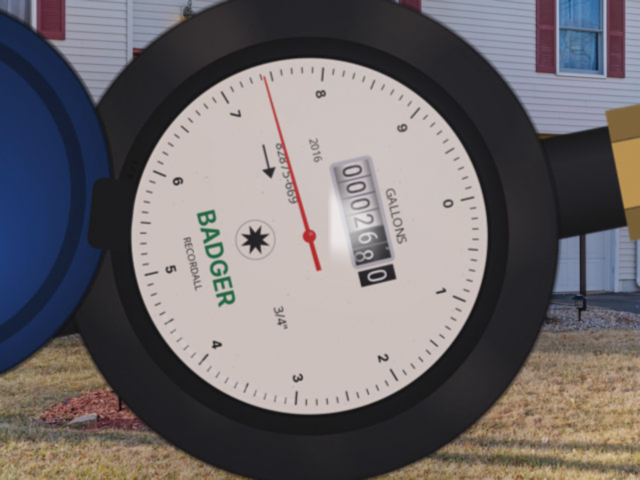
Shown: 2677.4 gal
